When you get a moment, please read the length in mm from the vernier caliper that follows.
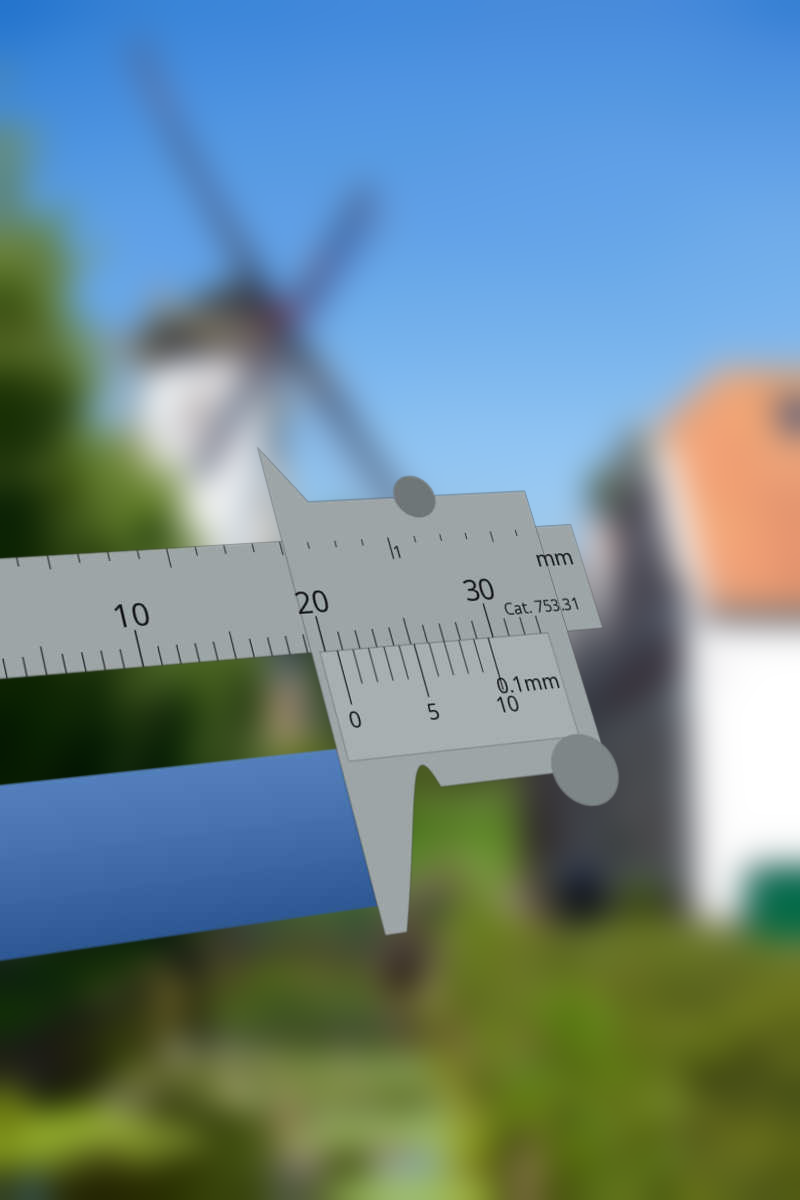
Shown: 20.7 mm
